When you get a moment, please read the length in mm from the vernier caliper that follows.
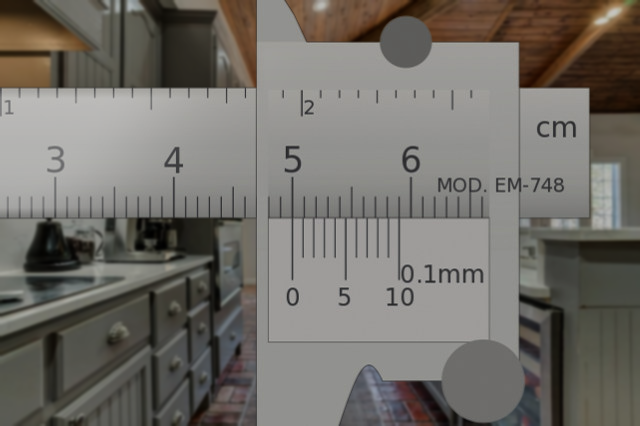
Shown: 50.0 mm
